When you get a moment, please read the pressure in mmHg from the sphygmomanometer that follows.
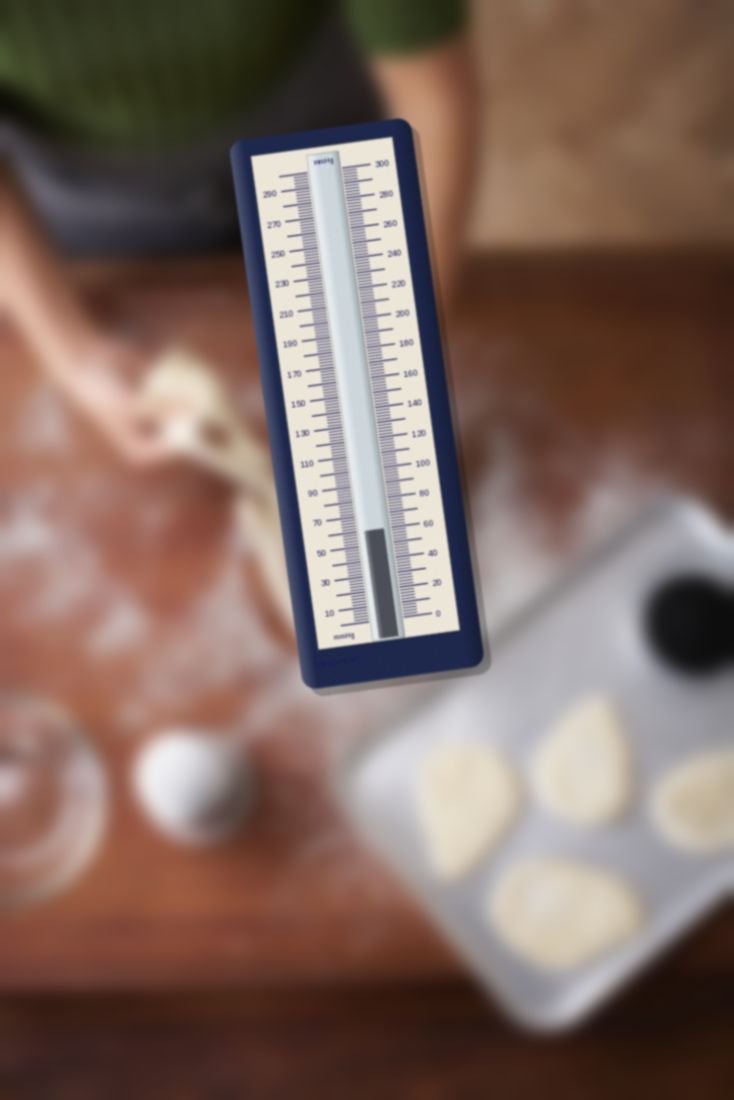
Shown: 60 mmHg
